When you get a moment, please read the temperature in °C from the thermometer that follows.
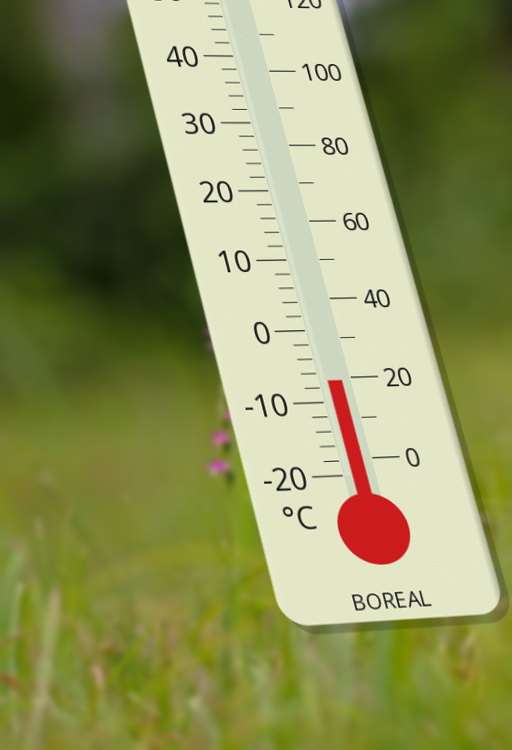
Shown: -7 °C
